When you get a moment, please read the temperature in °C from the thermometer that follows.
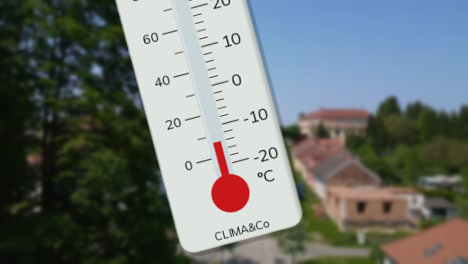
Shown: -14 °C
